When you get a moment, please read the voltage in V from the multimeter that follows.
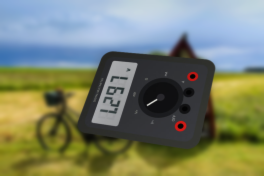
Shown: 1.297 V
